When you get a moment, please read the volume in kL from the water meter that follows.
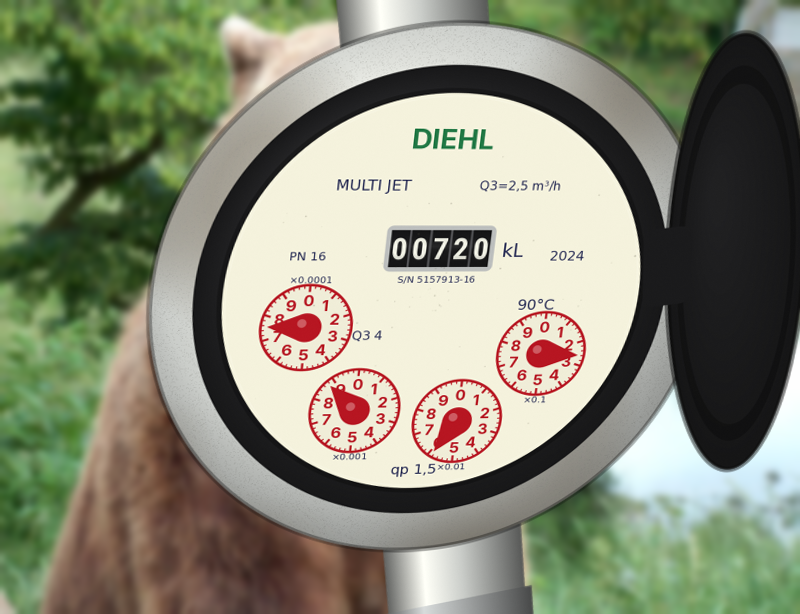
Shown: 720.2587 kL
